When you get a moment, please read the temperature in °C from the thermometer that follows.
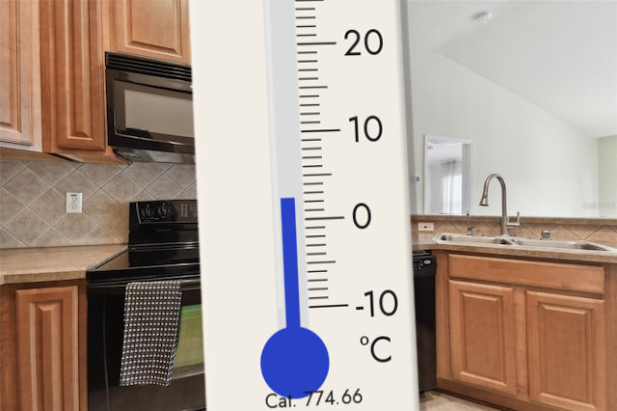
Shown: 2.5 °C
